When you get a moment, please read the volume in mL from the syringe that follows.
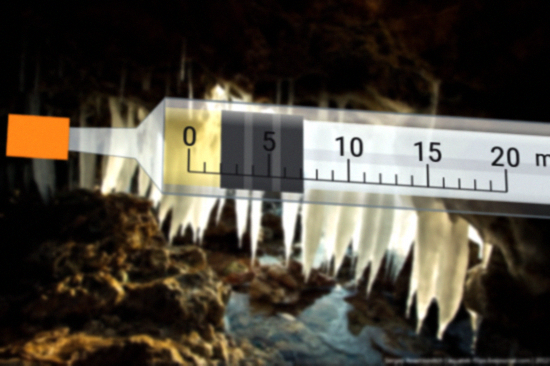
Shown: 2 mL
